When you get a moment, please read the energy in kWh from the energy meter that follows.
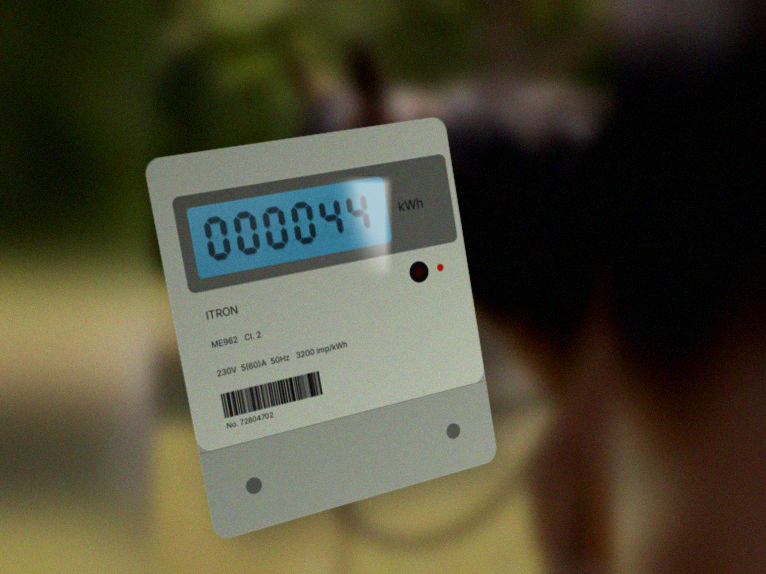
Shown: 44 kWh
